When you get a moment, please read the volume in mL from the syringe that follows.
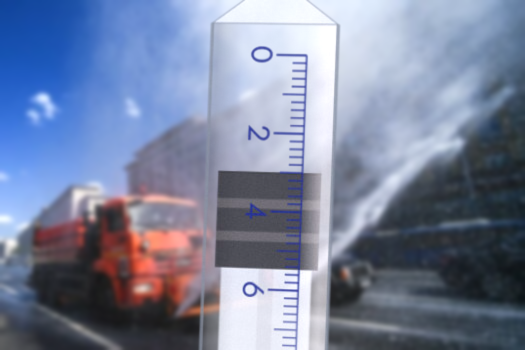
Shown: 3 mL
